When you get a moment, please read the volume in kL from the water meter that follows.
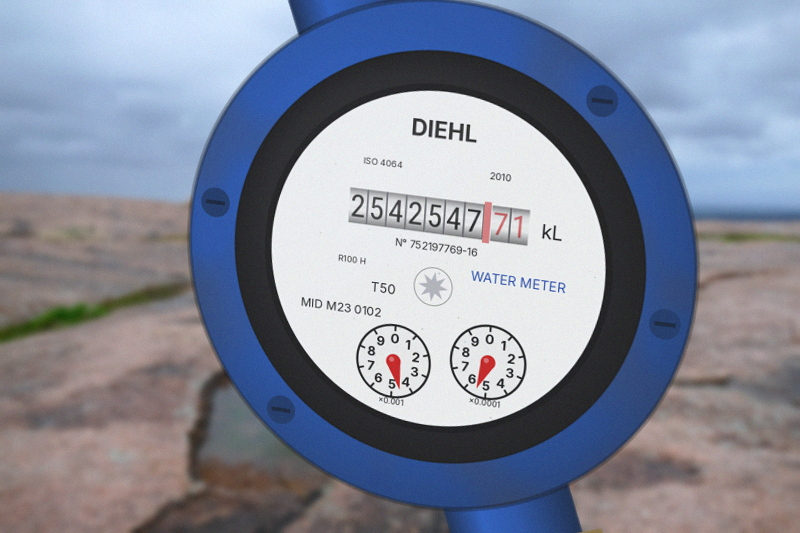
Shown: 2542547.7145 kL
